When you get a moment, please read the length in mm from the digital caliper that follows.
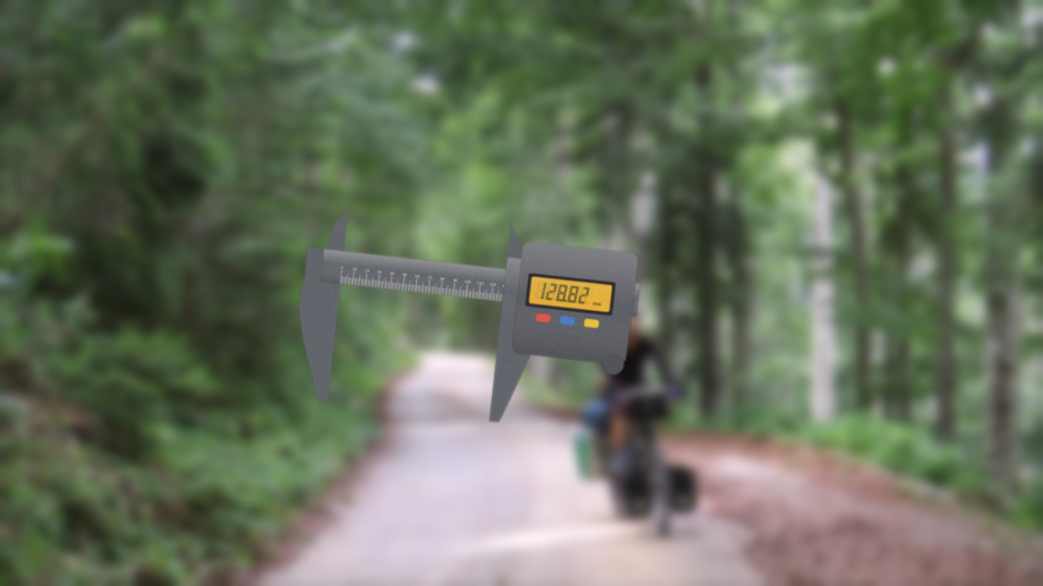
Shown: 128.82 mm
